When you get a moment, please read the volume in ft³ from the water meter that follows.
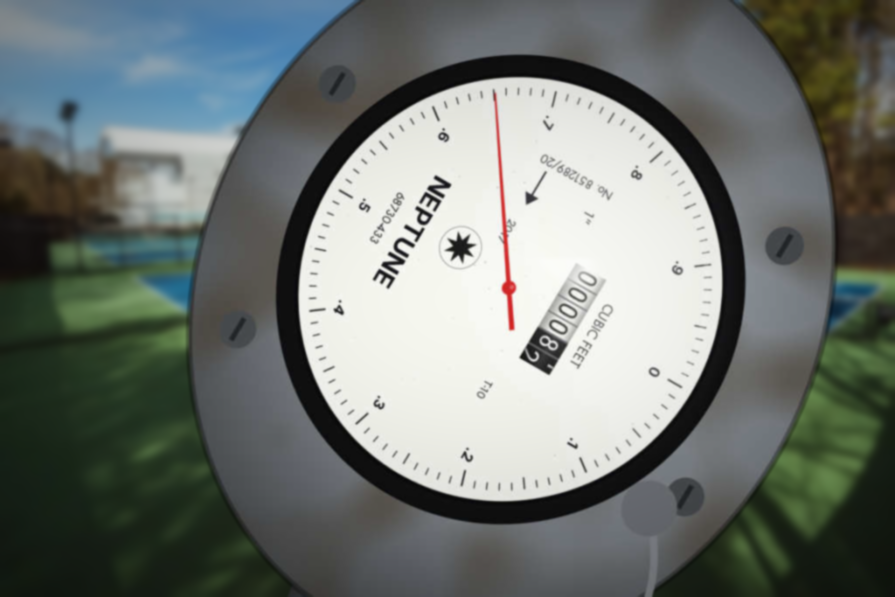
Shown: 81.65 ft³
